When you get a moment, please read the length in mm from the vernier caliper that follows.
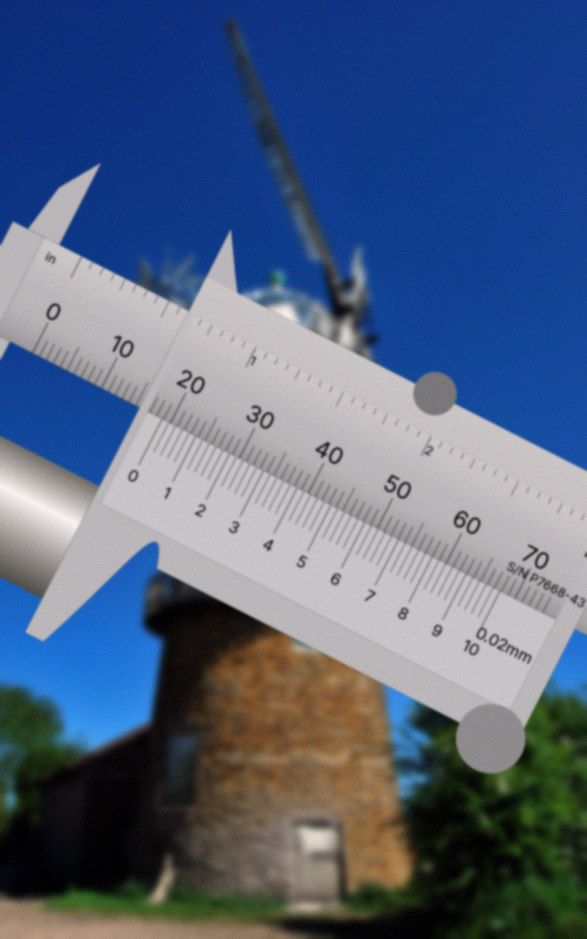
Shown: 18.8 mm
